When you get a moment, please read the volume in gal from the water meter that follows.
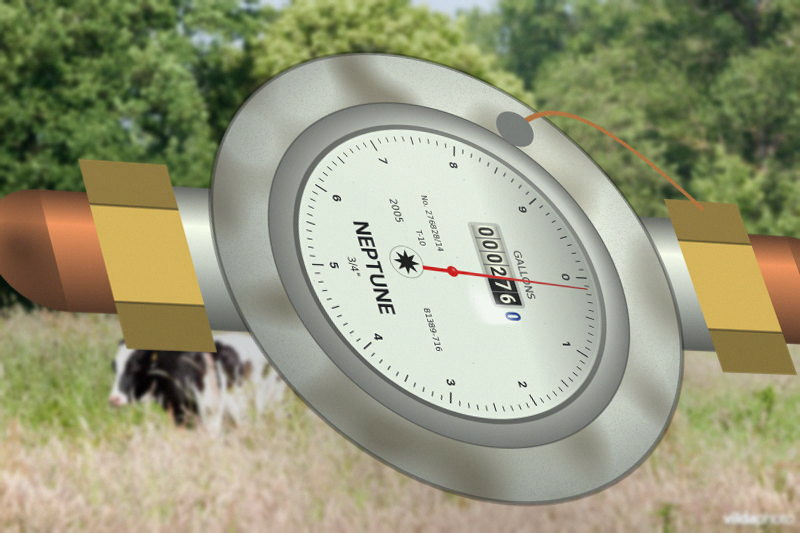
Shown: 2760.1 gal
